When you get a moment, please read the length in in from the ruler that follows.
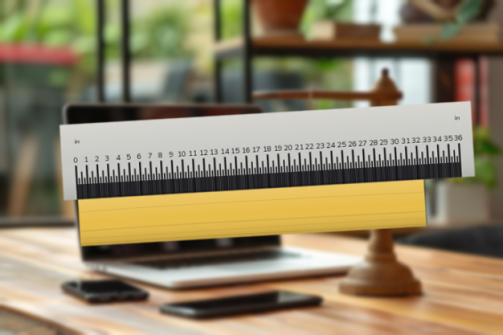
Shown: 32.5 in
